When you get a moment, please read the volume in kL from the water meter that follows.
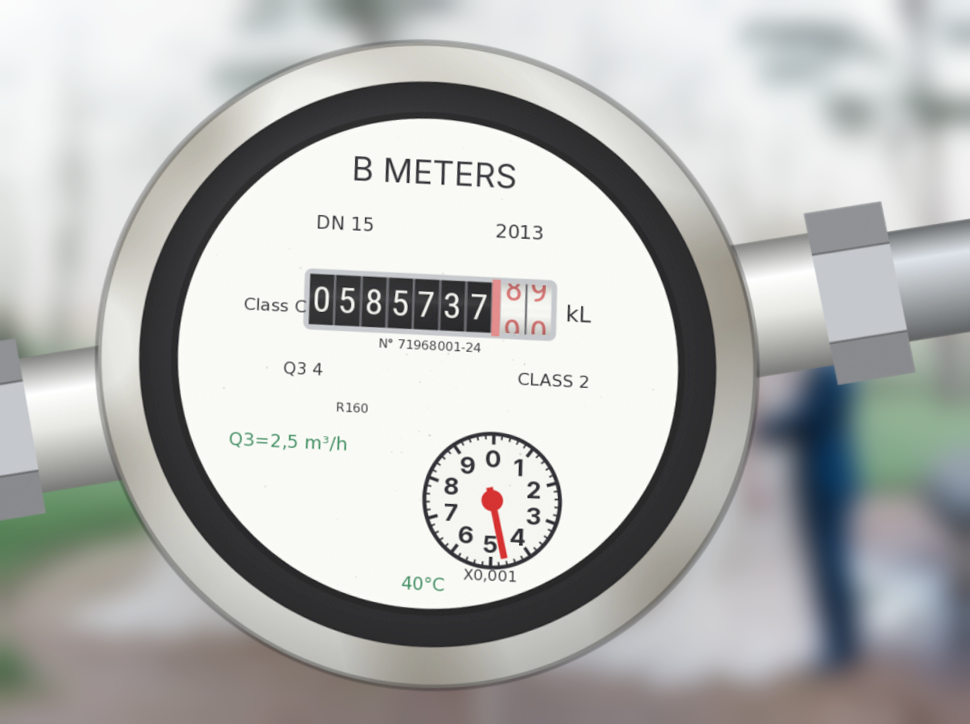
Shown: 585737.894 kL
